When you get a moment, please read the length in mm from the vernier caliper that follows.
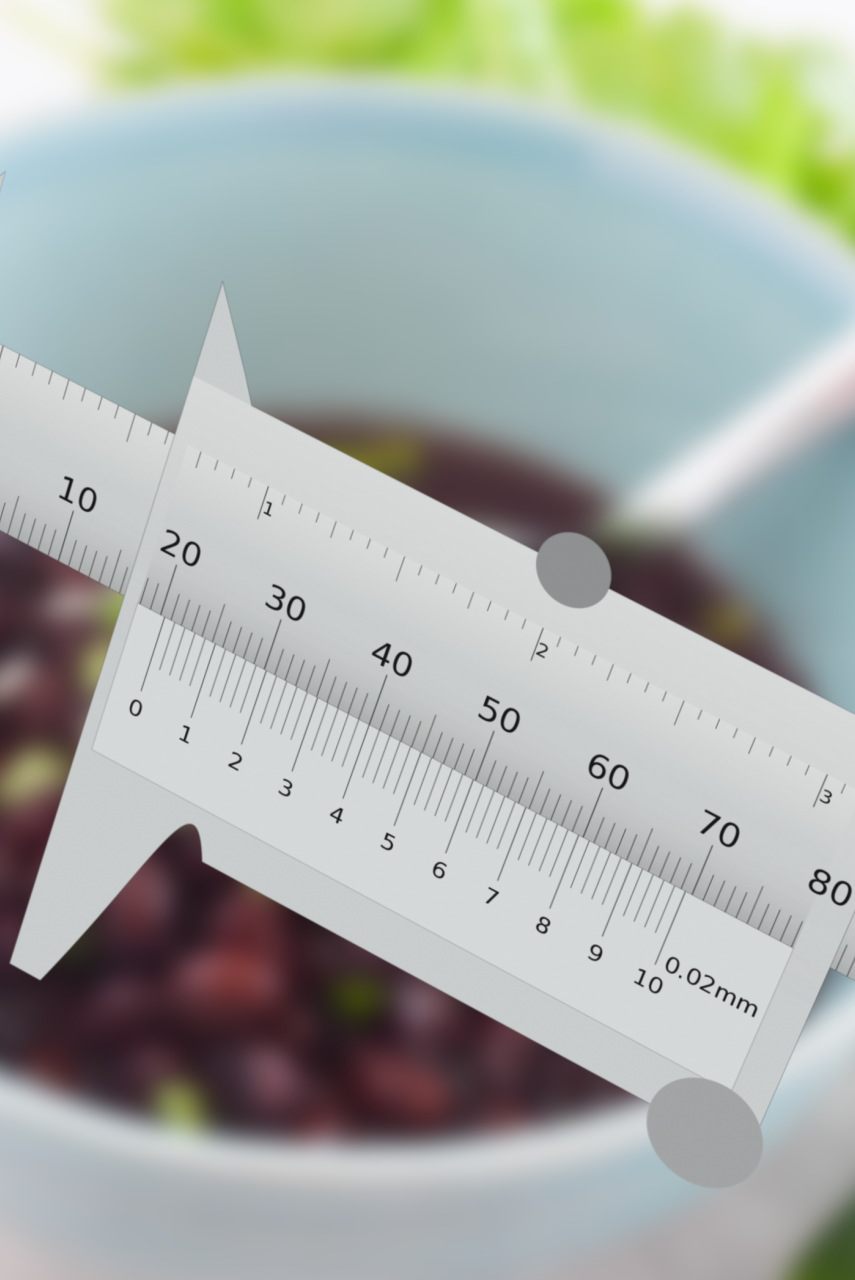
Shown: 20.4 mm
